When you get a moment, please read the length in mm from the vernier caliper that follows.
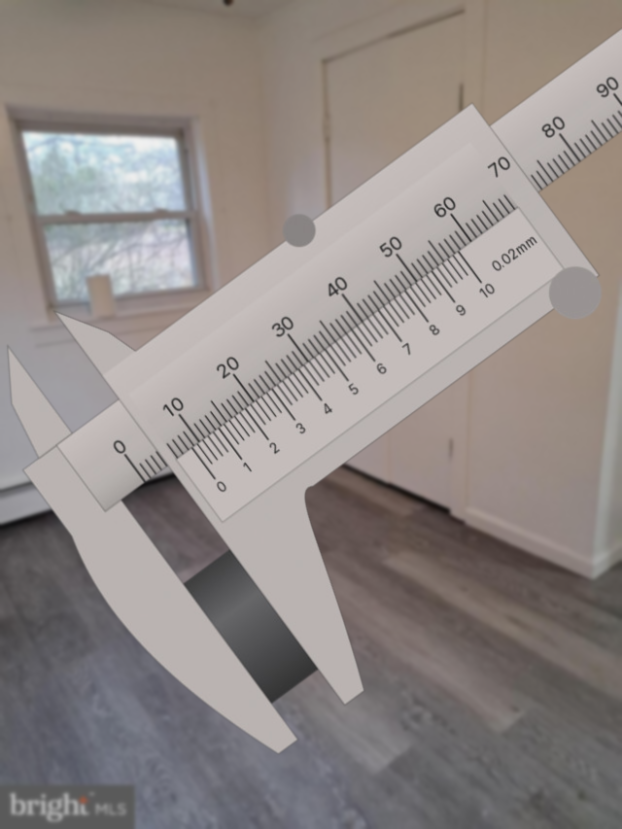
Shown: 8.6 mm
